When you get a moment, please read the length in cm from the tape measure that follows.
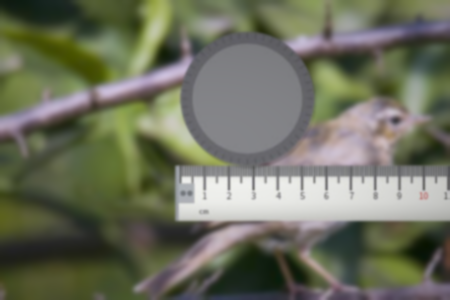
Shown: 5.5 cm
